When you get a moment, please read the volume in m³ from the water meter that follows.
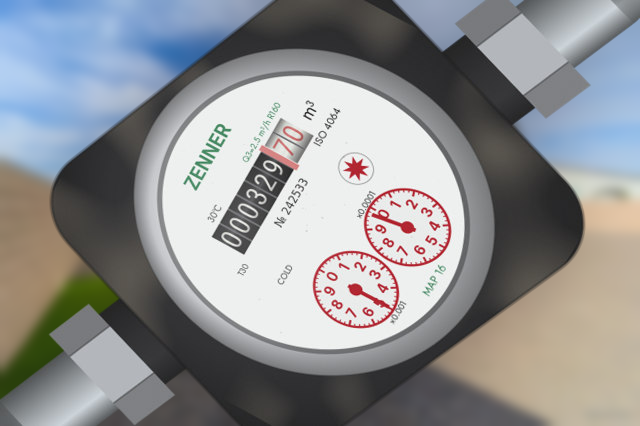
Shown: 329.7049 m³
